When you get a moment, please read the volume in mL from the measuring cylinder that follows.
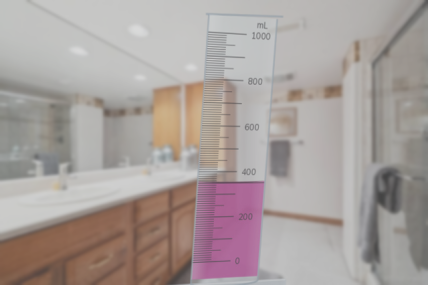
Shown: 350 mL
